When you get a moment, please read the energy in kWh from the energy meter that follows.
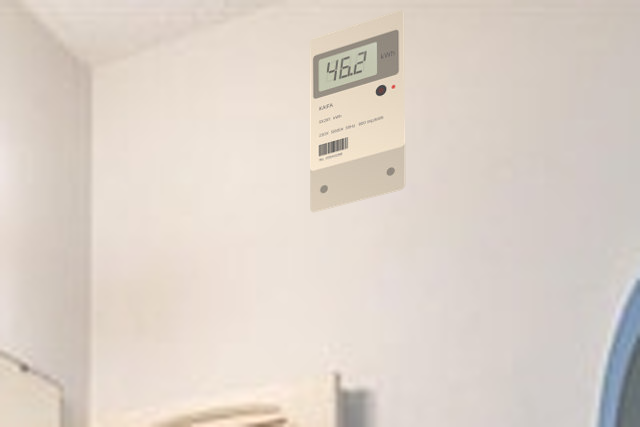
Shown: 46.2 kWh
